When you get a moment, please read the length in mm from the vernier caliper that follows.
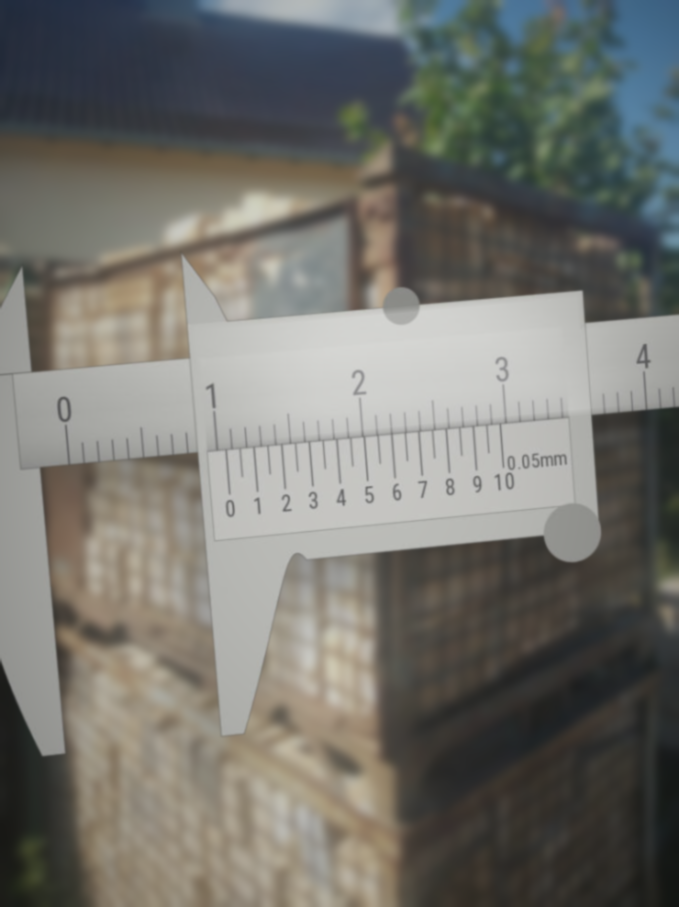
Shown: 10.6 mm
